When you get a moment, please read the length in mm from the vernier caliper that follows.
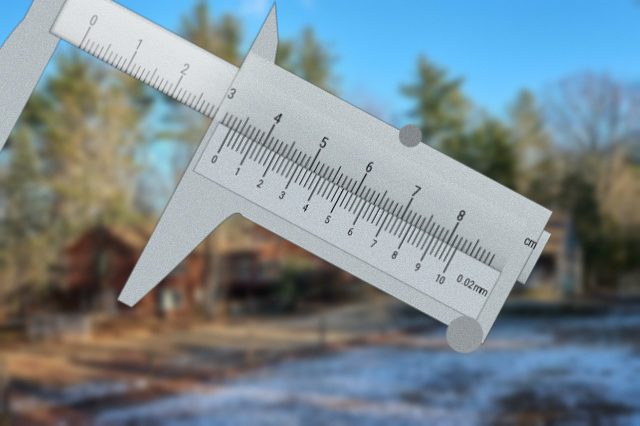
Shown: 33.0 mm
